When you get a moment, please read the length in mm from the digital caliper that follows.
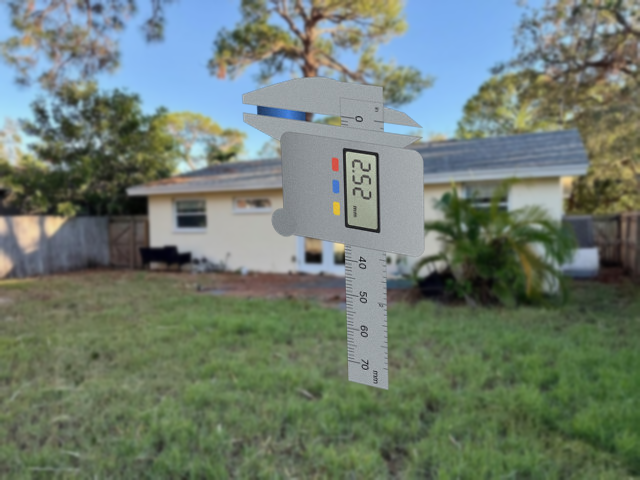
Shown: 2.52 mm
